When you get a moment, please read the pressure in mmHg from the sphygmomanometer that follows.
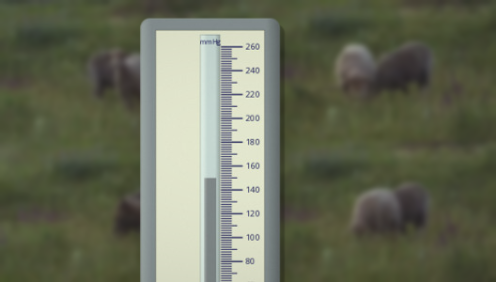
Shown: 150 mmHg
